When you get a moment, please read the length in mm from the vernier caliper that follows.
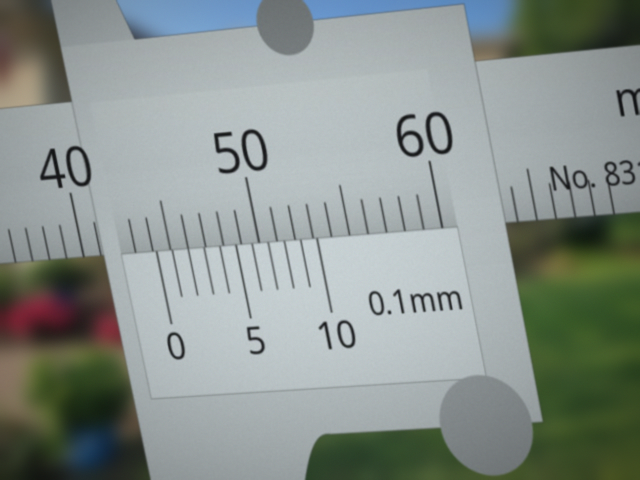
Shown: 44.2 mm
